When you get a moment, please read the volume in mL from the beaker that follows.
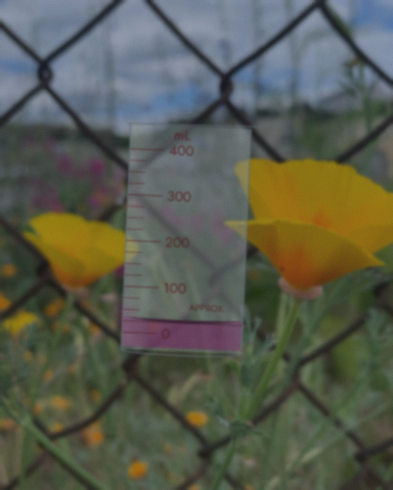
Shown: 25 mL
